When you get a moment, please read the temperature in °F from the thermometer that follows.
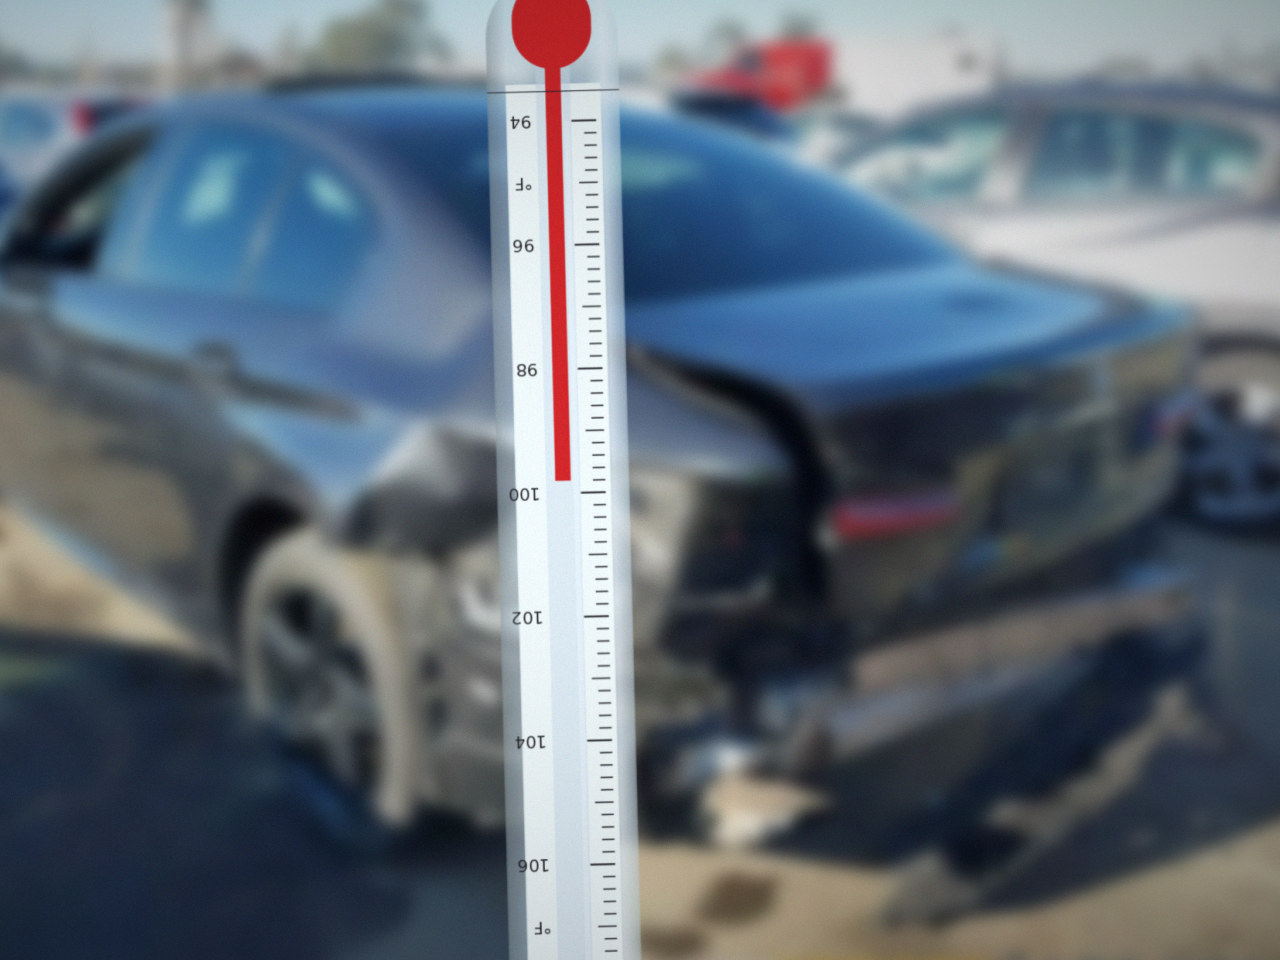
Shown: 99.8 °F
